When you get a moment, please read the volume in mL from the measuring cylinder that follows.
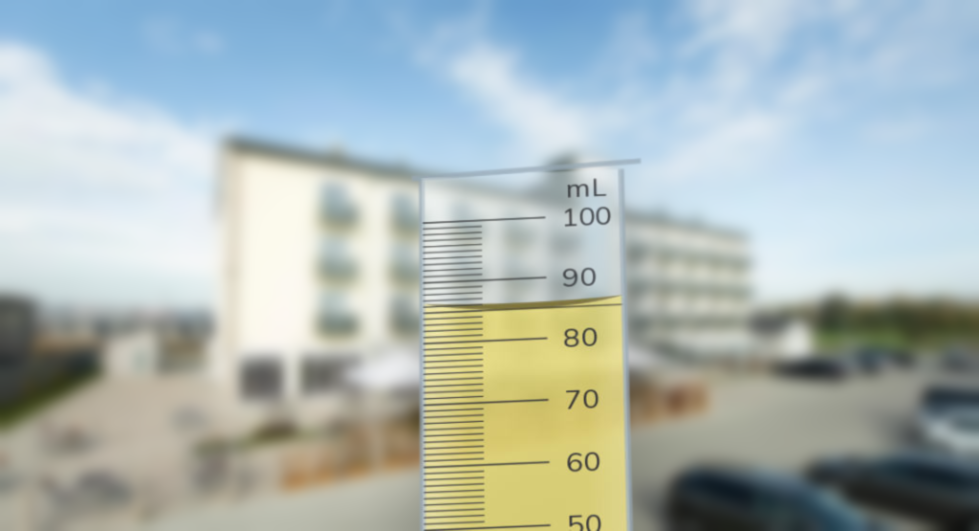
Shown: 85 mL
